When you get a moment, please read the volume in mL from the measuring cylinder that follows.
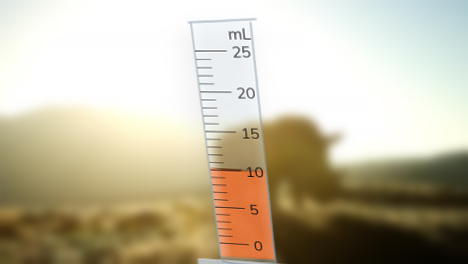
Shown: 10 mL
